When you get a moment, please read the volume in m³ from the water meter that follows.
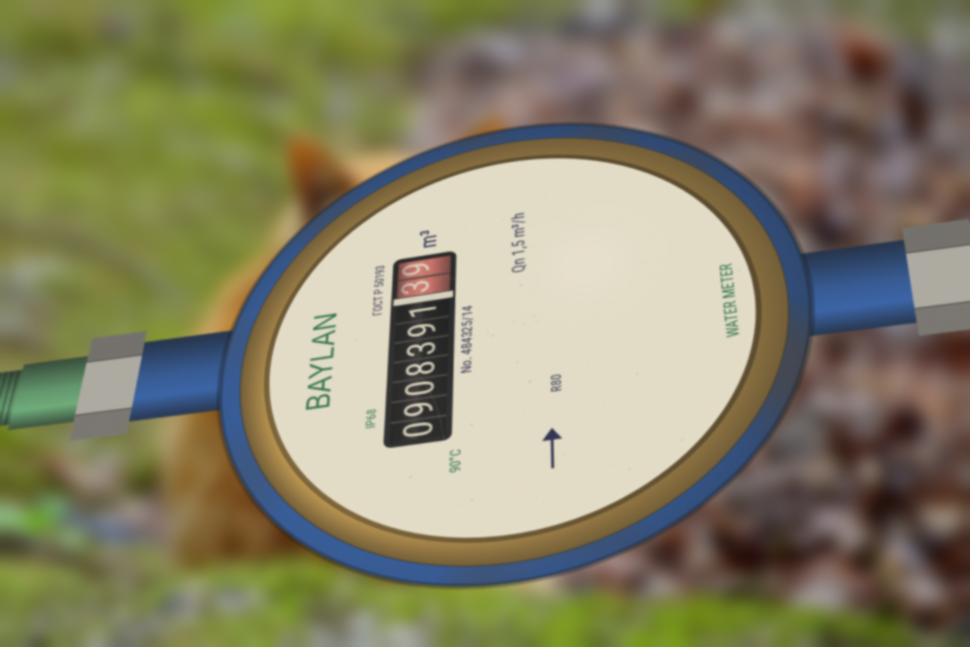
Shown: 908391.39 m³
